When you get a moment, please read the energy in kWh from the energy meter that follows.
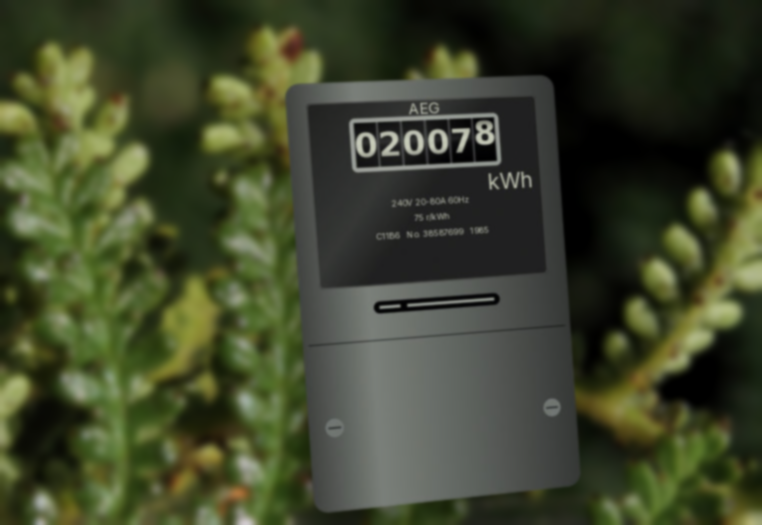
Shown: 20078 kWh
